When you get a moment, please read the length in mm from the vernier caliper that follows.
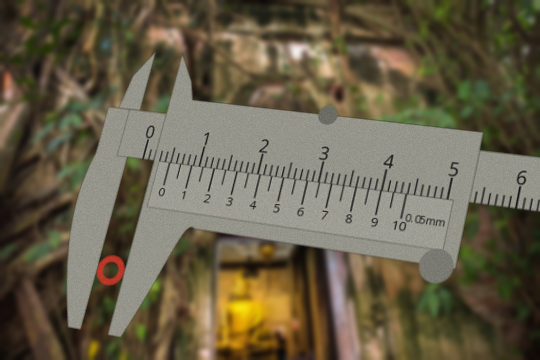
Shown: 4.8 mm
